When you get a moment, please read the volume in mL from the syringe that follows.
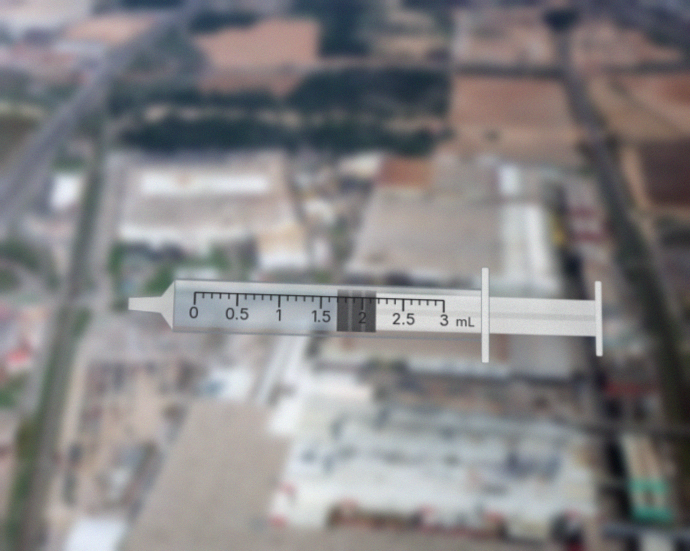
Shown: 1.7 mL
